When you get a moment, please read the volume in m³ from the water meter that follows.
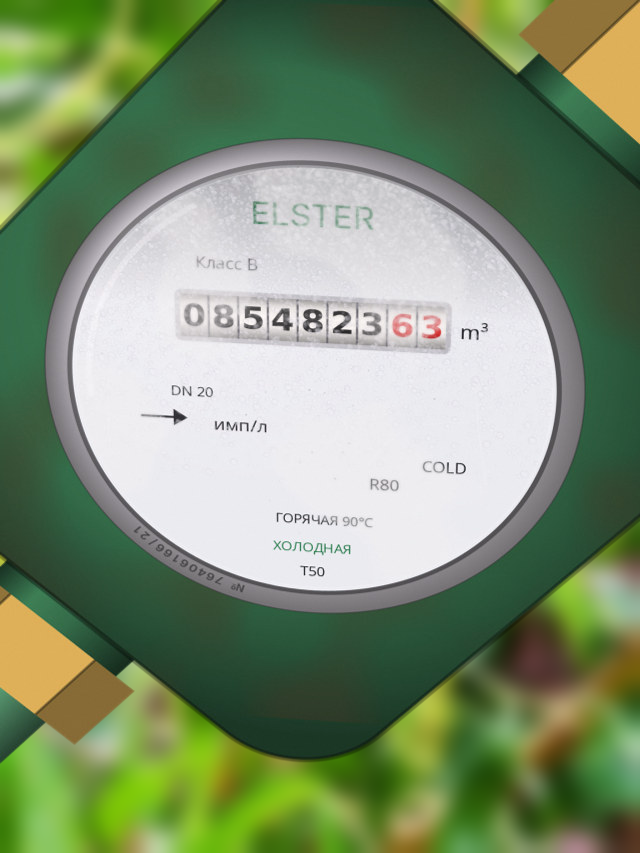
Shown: 854823.63 m³
